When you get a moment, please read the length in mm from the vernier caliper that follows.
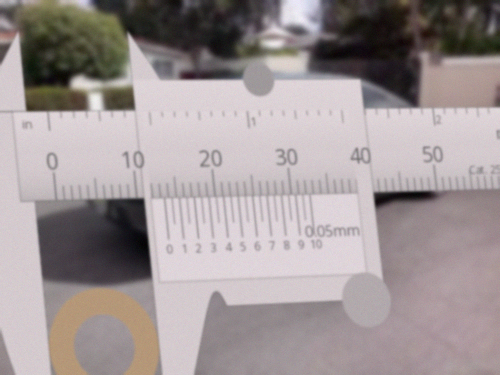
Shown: 13.5 mm
